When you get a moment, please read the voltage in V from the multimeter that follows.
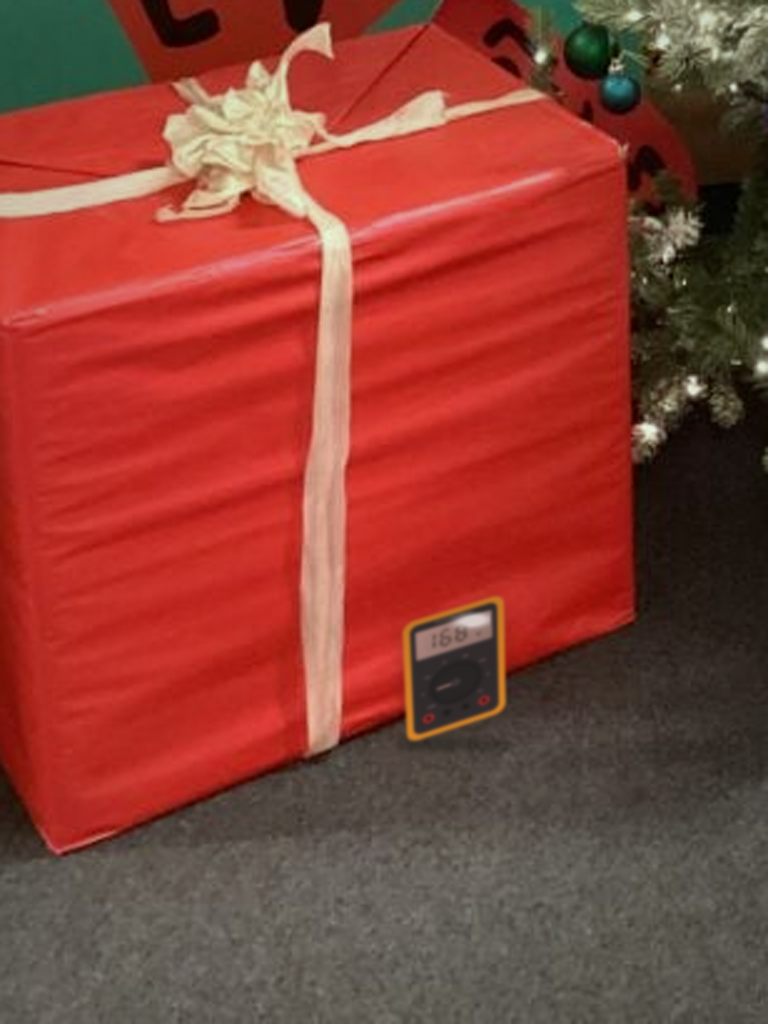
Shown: 168 V
